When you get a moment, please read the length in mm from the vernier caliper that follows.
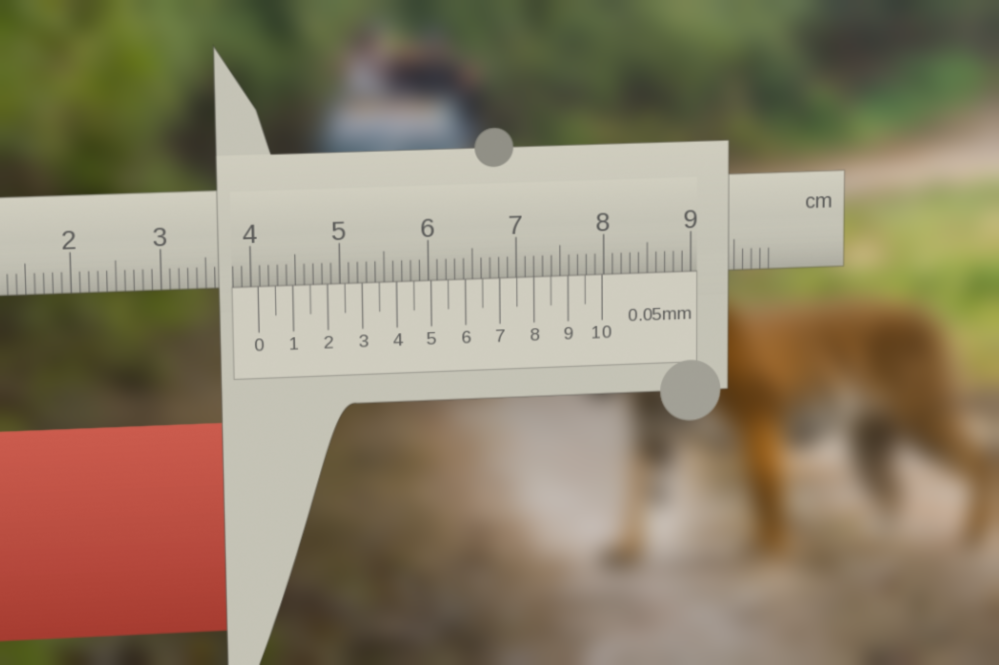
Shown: 40.8 mm
